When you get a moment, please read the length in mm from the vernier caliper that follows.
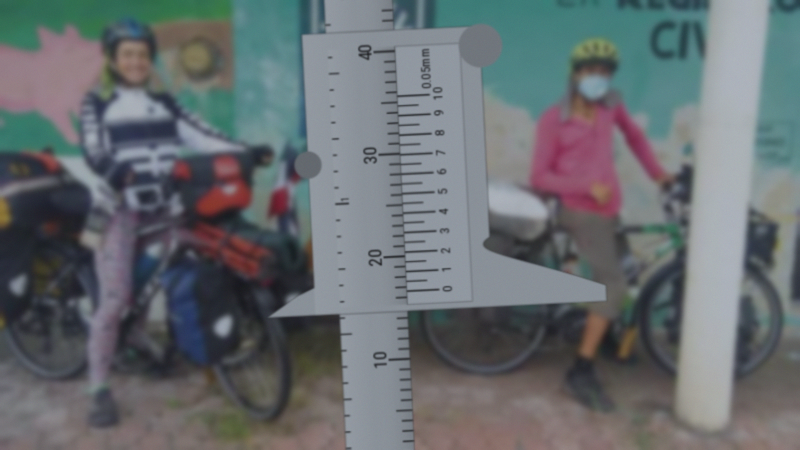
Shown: 16.6 mm
